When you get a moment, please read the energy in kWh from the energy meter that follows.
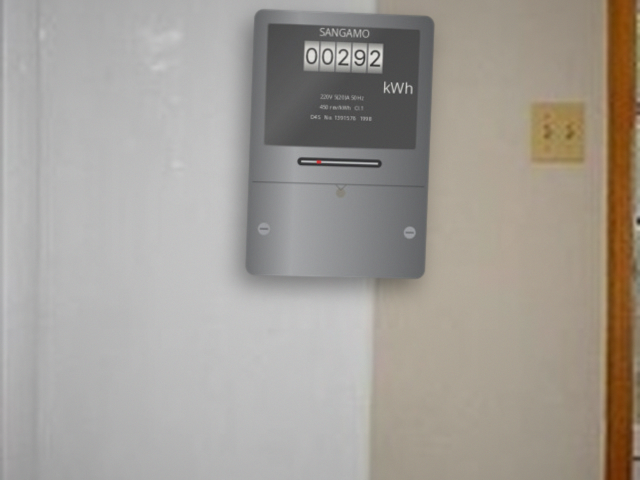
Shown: 292 kWh
